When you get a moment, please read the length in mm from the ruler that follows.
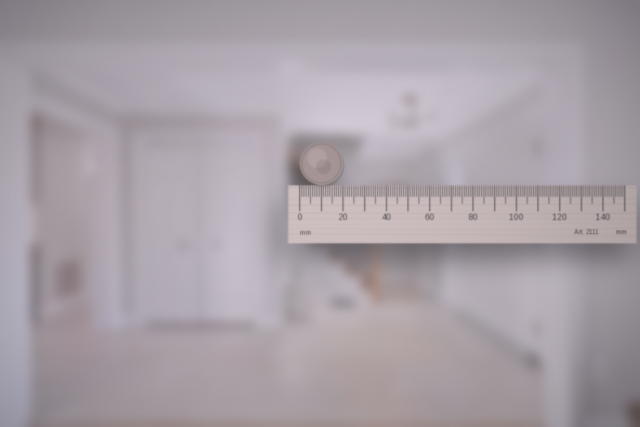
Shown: 20 mm
